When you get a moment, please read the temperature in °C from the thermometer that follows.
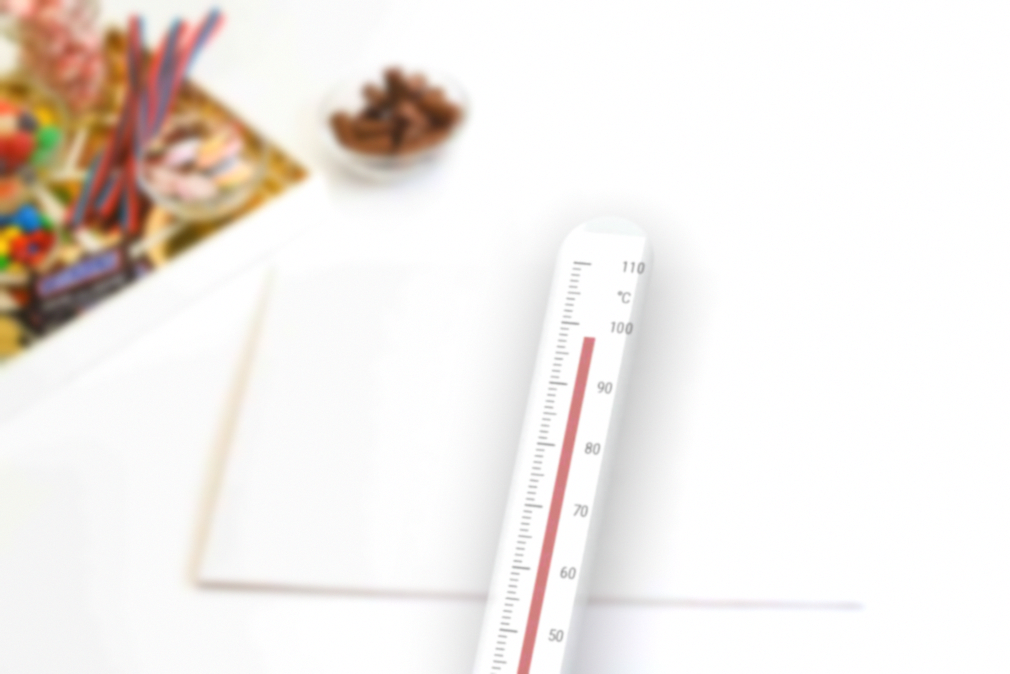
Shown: 98 °C
